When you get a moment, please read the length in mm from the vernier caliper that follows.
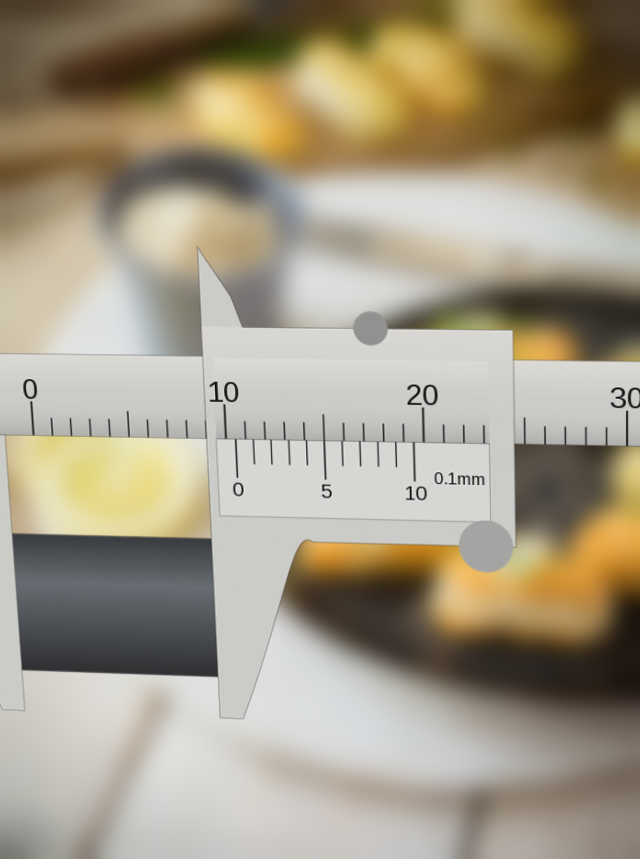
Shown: 10.5 mm
